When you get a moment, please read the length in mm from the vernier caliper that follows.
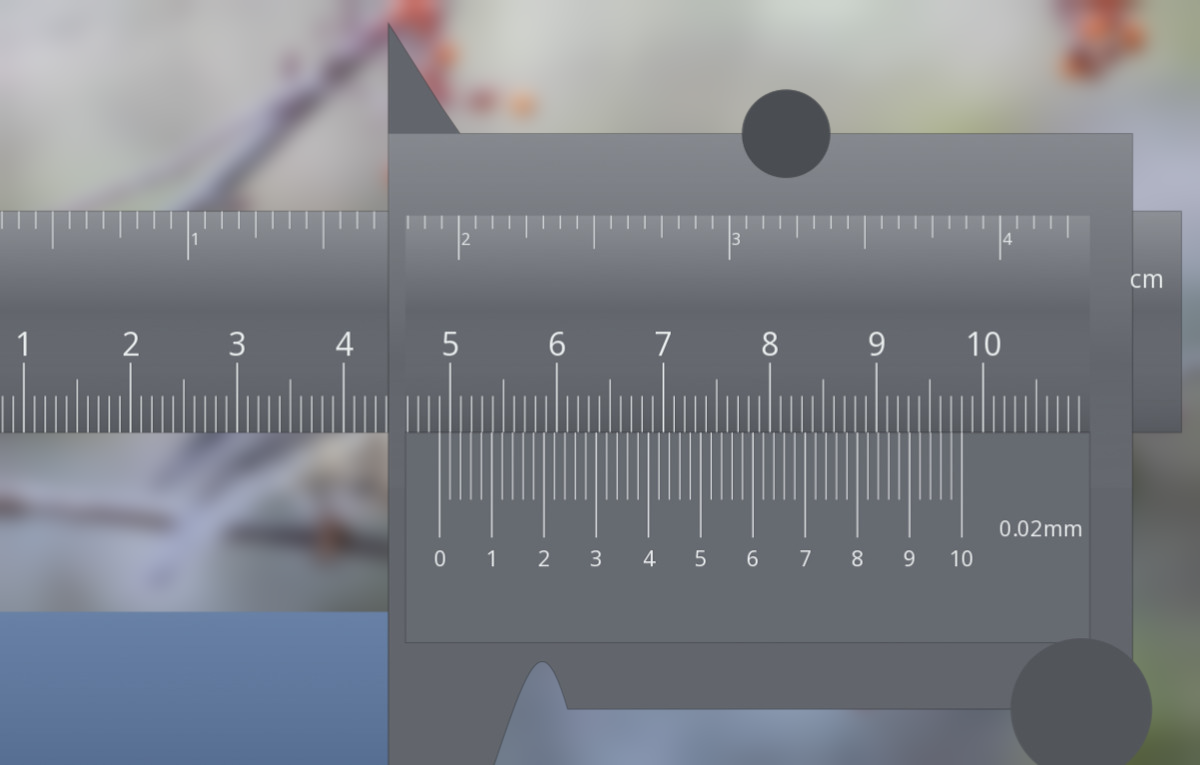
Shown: 49.0 mm
